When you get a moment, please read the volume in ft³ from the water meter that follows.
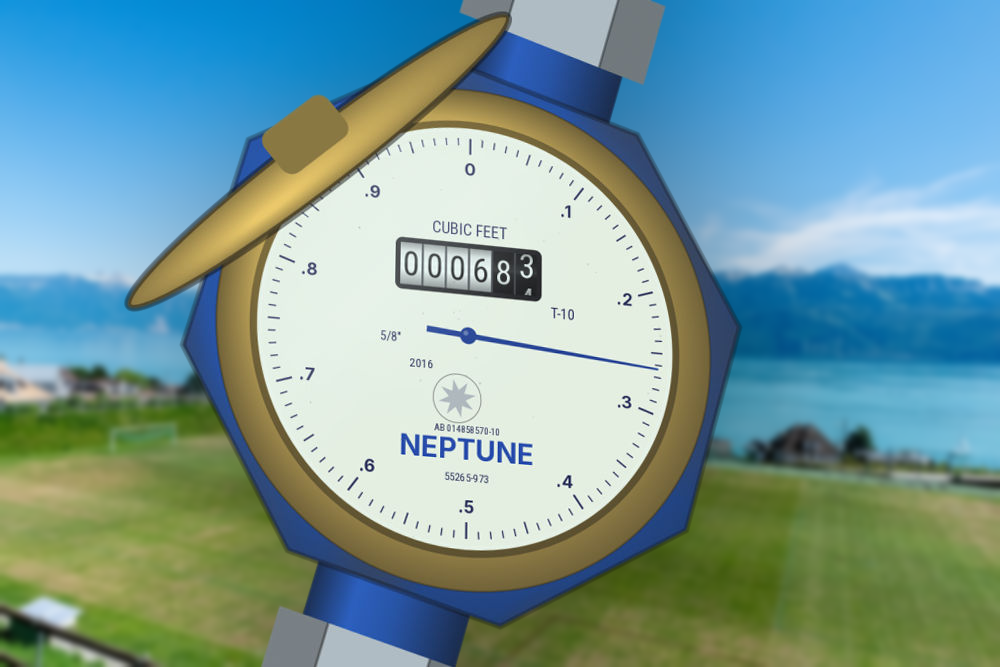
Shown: 683.26 ft³
